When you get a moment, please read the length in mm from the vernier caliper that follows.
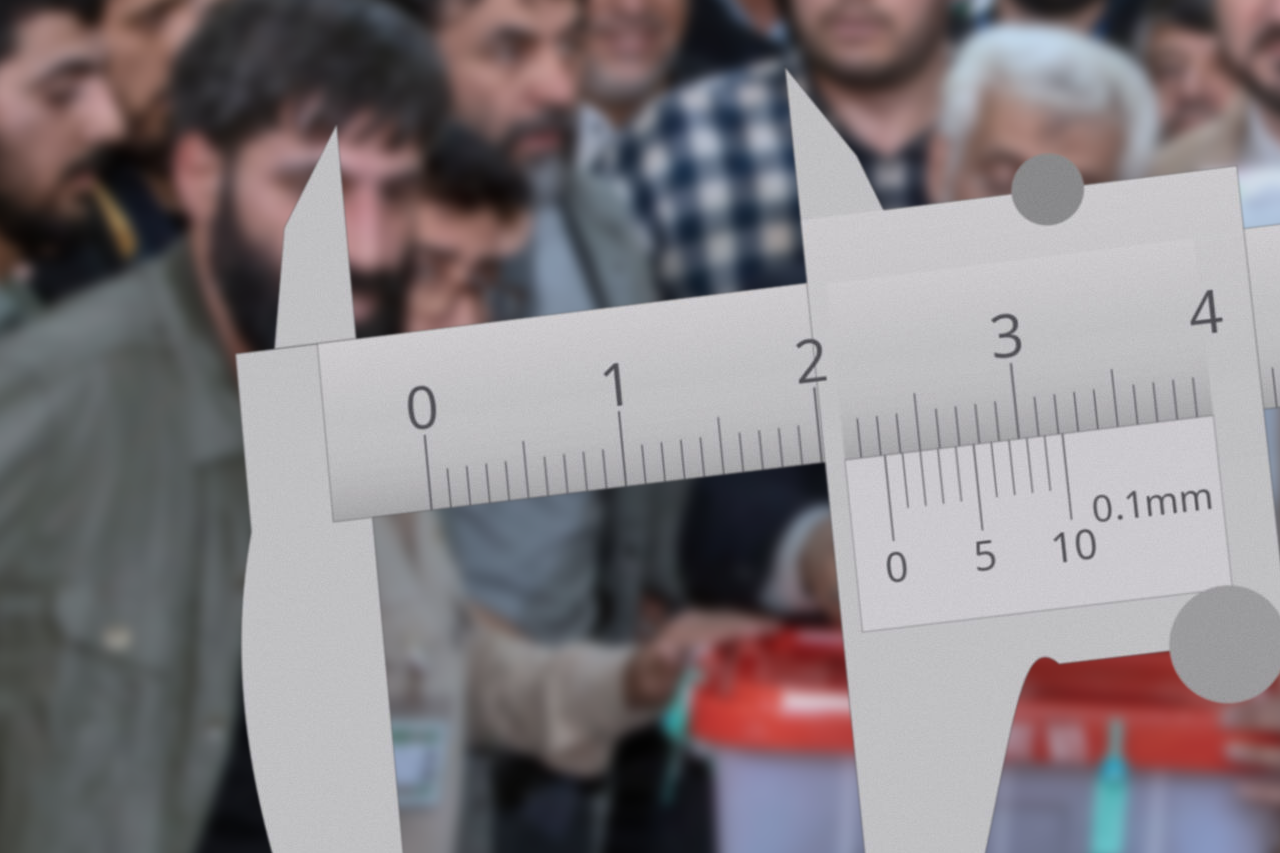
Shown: 23.2 mm
